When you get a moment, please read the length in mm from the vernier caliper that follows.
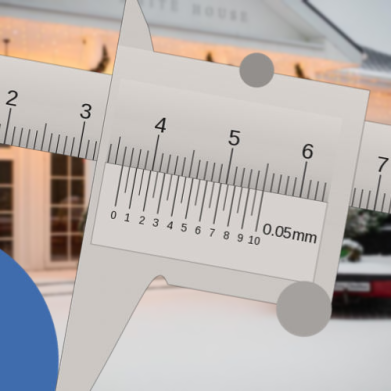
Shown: 36.0 mm
